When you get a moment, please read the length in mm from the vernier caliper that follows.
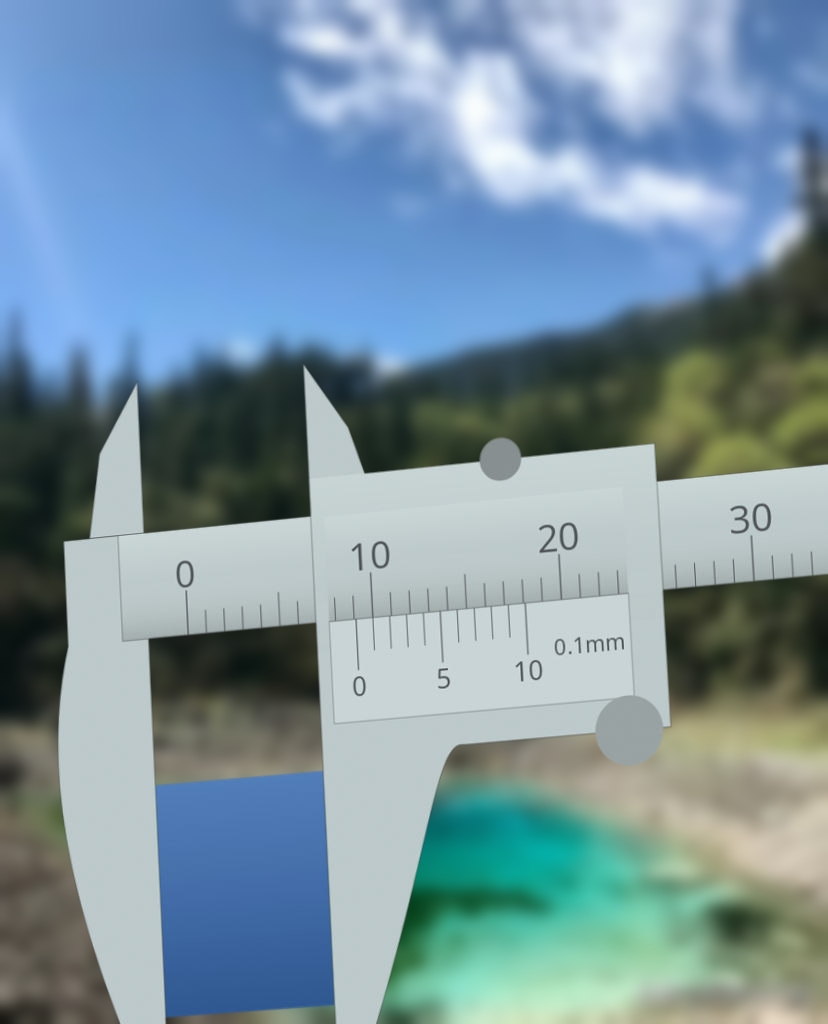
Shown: 9.1 mm
